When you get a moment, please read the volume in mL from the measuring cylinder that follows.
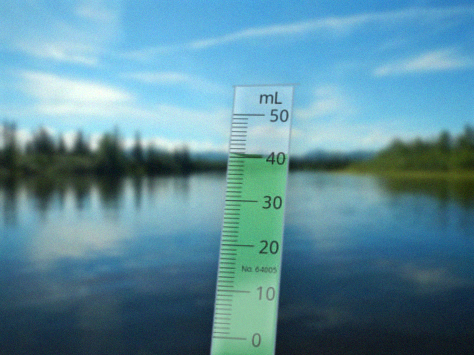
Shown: 40 mL
